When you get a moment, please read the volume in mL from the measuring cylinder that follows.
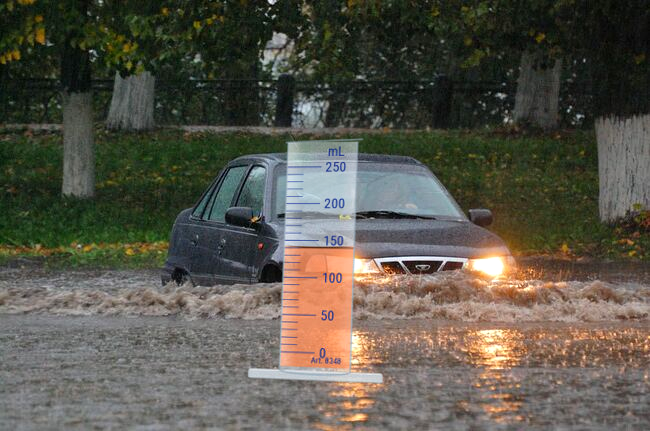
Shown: 140 mL
